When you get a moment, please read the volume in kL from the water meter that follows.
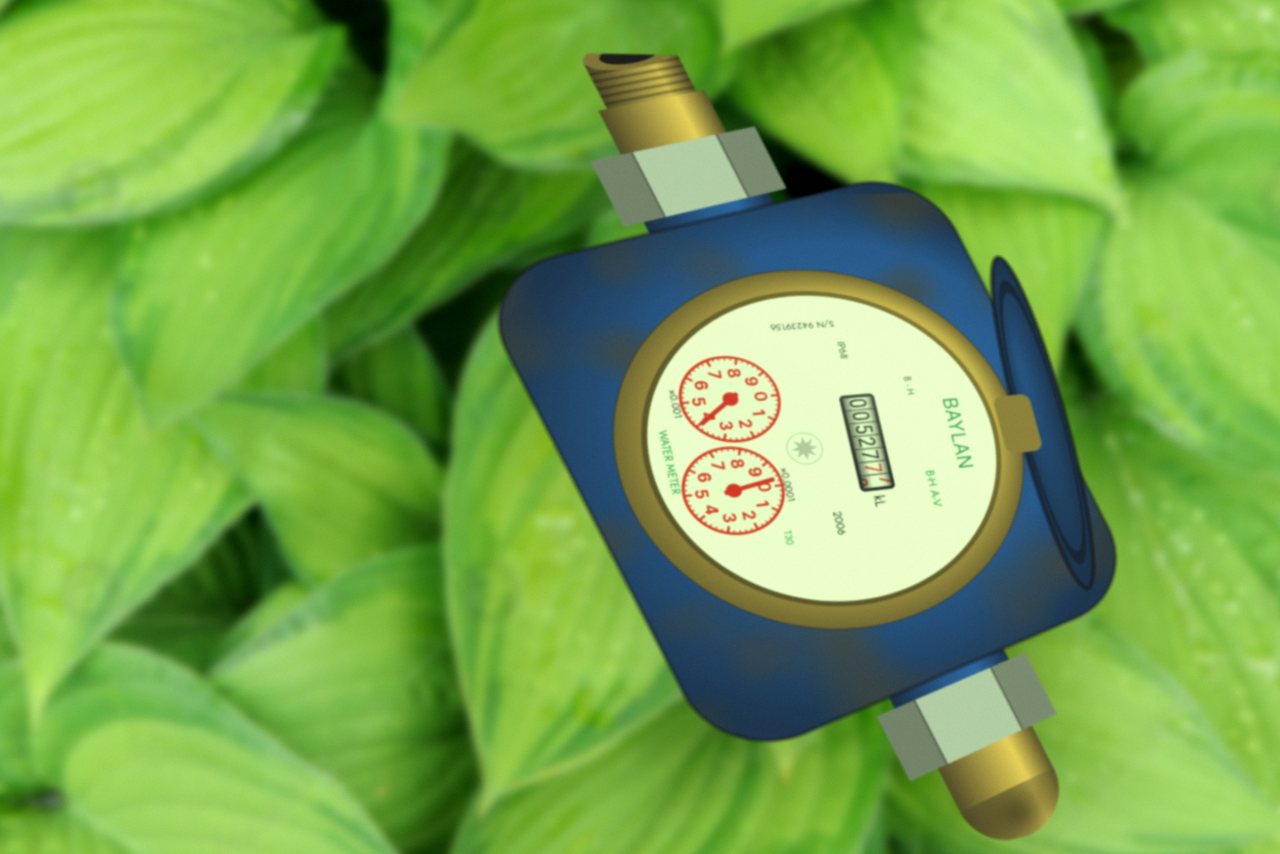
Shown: 527.7739 kL
